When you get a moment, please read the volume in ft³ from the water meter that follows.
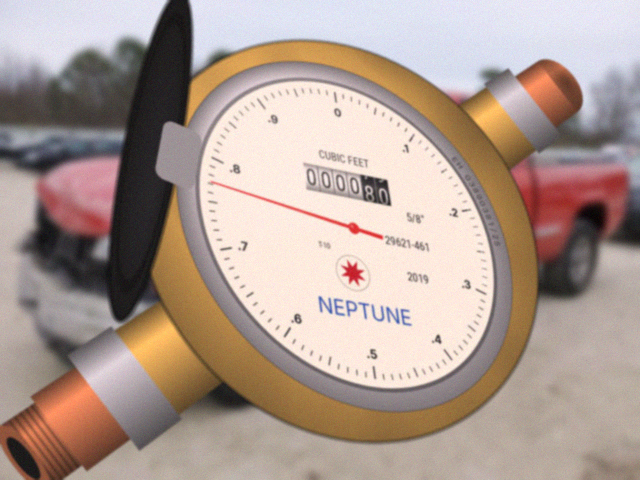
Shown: 79.77 ft³
